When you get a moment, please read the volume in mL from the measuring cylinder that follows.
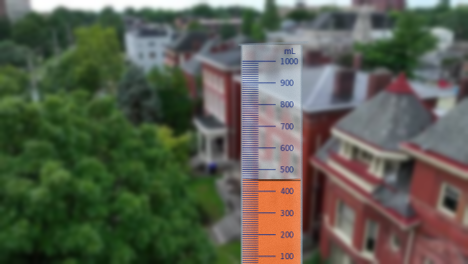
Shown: 450 mL
